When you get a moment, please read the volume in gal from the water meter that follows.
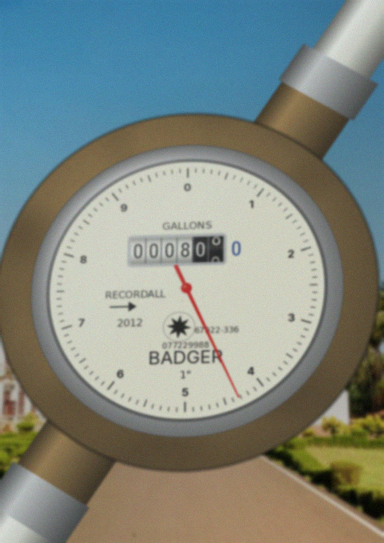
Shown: 8084.3 gal
